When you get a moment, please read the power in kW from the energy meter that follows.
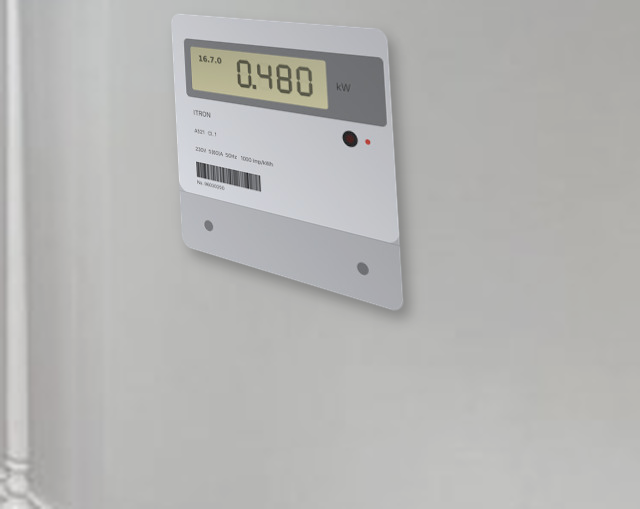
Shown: 0.480 kW
